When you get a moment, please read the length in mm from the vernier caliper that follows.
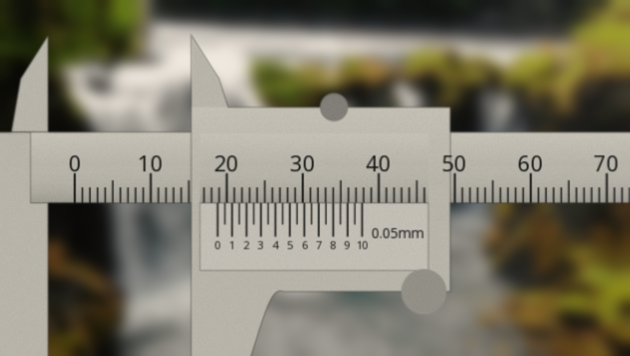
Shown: 18.8 mm
